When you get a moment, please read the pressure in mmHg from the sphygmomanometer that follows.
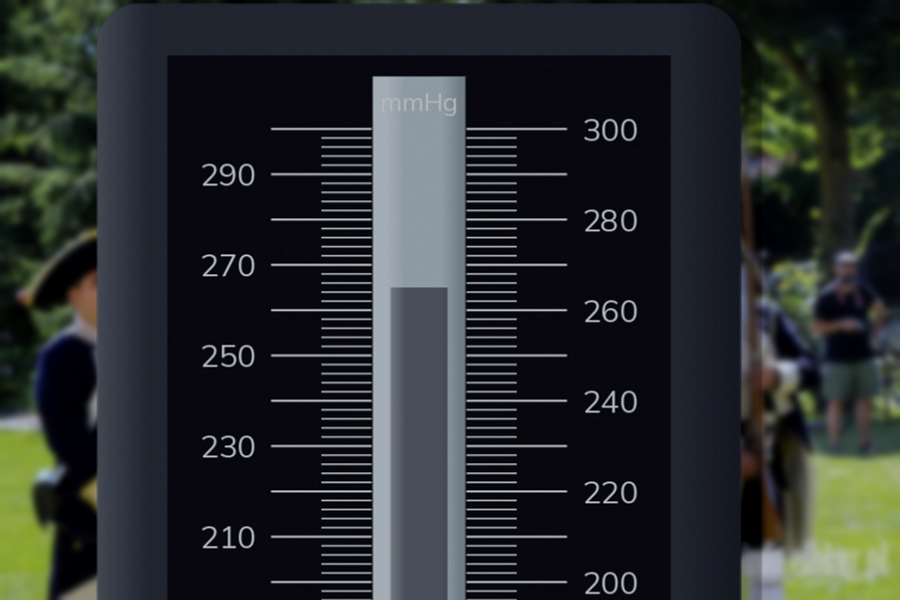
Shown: 265 mmHg
